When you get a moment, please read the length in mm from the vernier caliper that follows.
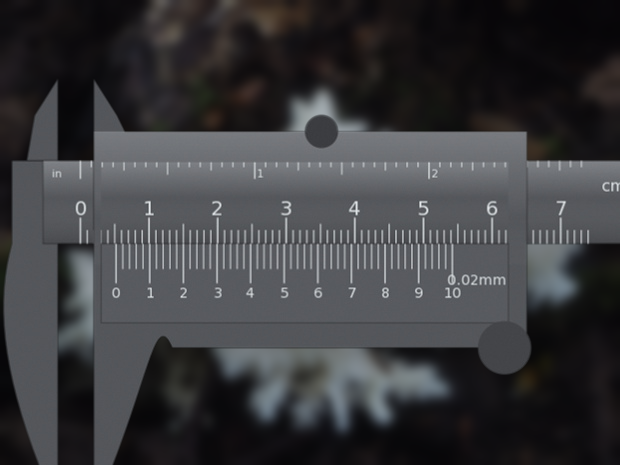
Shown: 5.2 mm
